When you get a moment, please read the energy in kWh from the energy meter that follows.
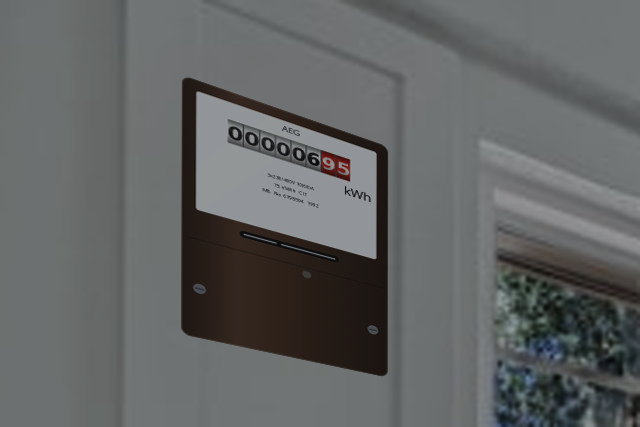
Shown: 6.95 kWh
